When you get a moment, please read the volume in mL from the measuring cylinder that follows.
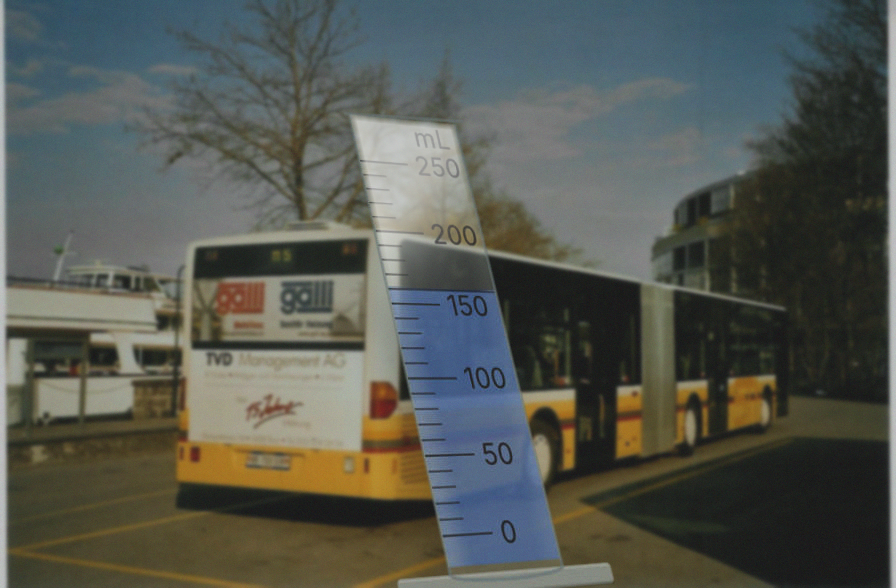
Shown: 160 mL
